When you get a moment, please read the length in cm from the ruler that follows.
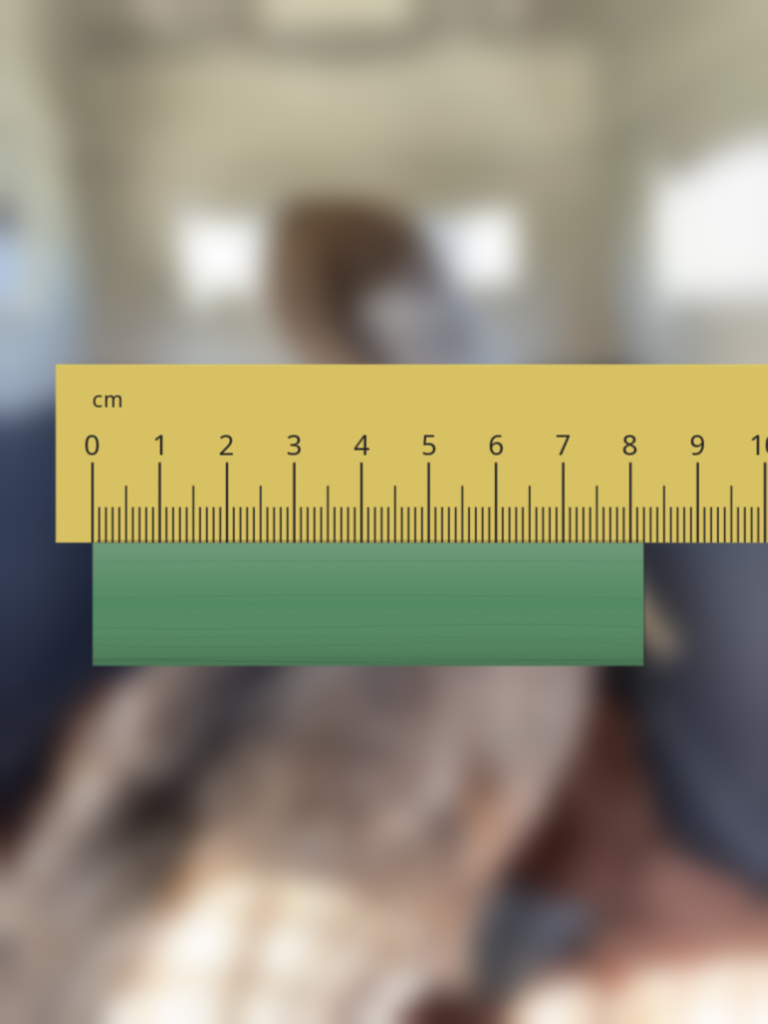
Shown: 8.2 cm
